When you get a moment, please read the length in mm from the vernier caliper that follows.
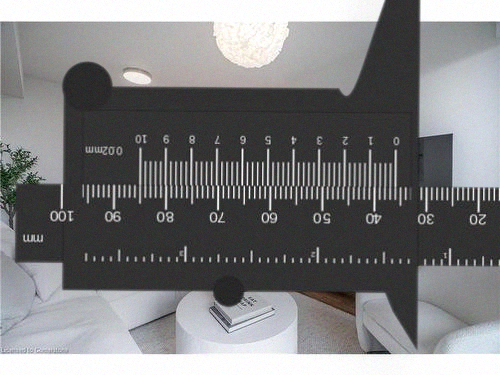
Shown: 36.0 mm
